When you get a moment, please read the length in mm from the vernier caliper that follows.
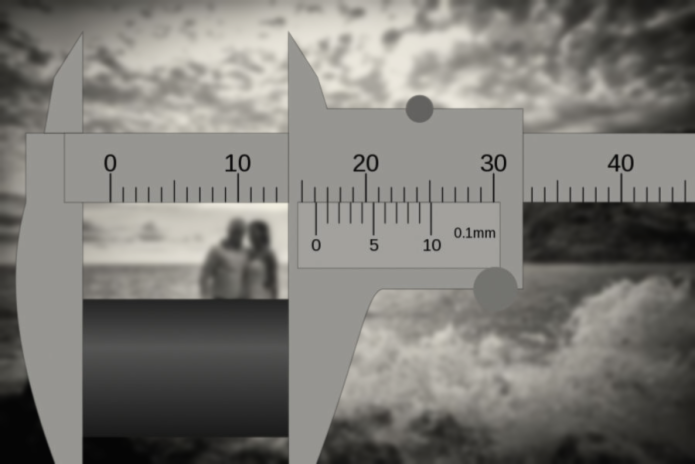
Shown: 16.1 mm
